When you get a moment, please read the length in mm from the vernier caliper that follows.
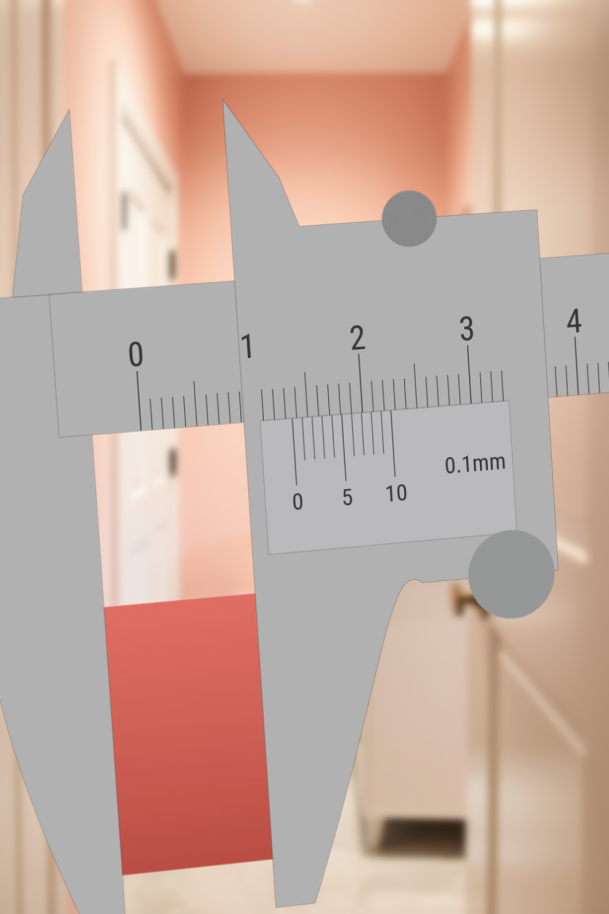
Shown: 13.6 mm
